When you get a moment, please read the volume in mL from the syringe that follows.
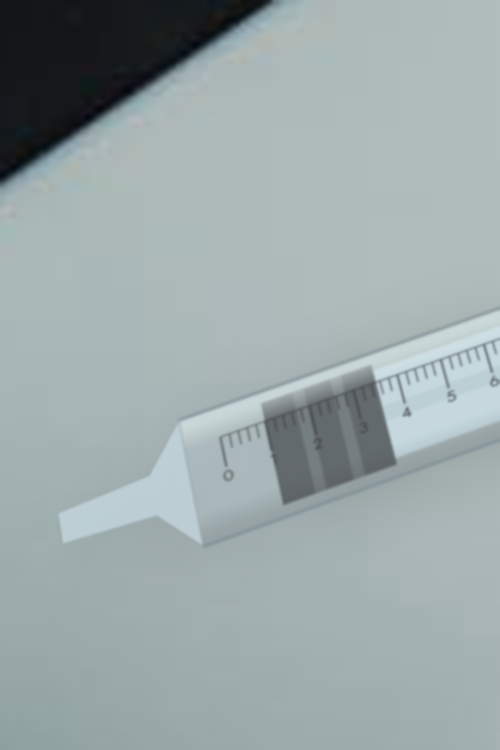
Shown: 1 mL
